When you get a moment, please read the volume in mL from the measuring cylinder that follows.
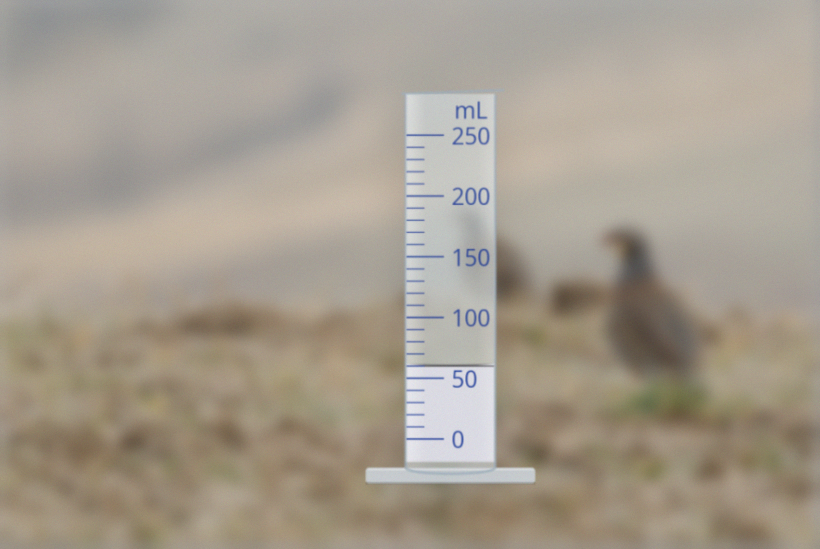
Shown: 60 mL
